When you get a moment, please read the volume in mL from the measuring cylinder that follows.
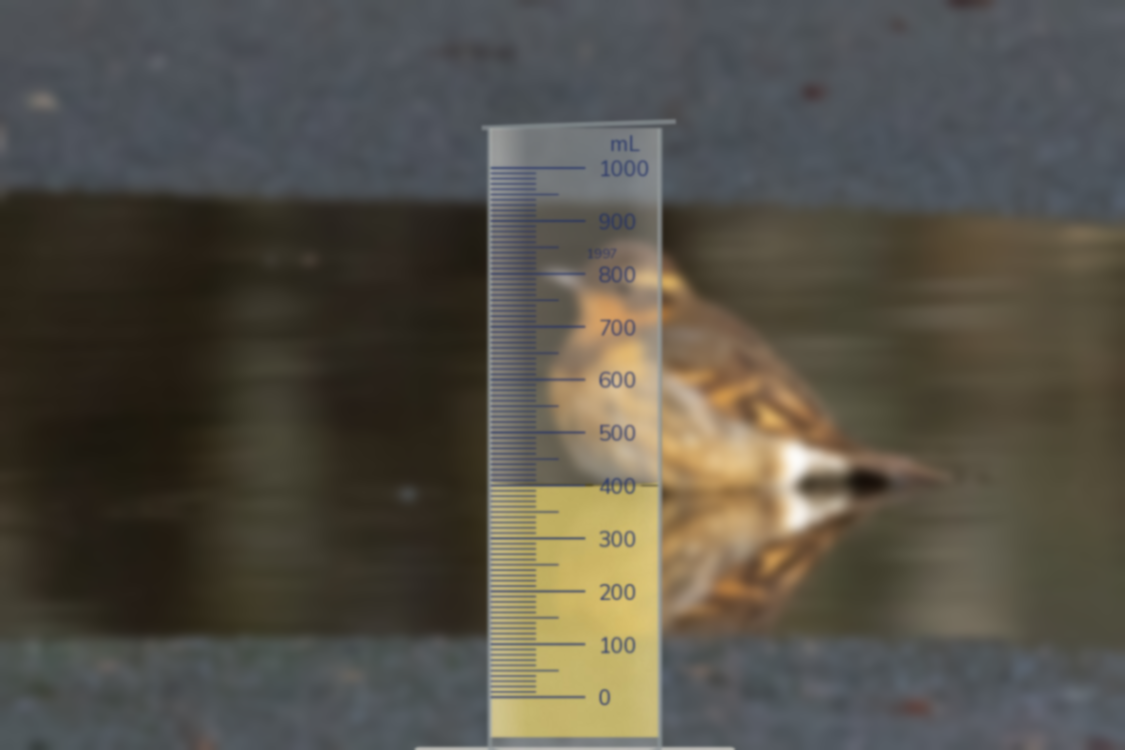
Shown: 400 mL
